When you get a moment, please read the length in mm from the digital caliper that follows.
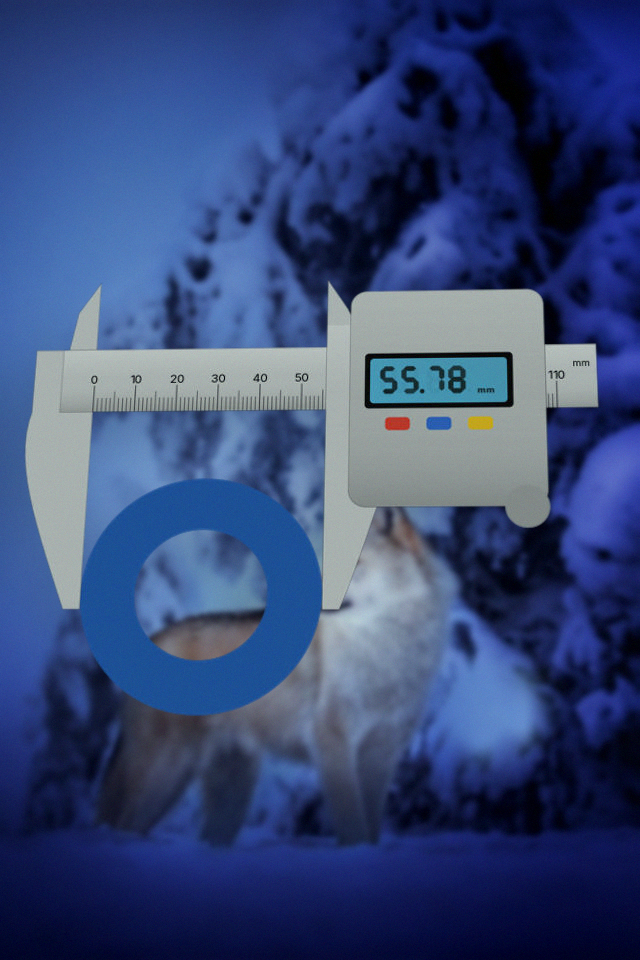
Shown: 55.78 mm
